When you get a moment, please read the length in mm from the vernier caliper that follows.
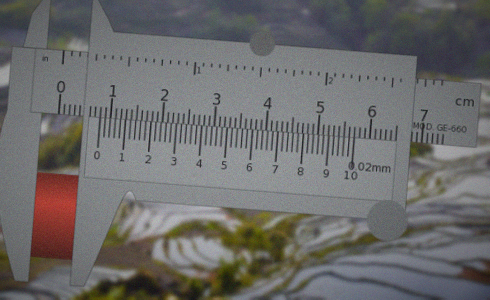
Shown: 8.0 mm
